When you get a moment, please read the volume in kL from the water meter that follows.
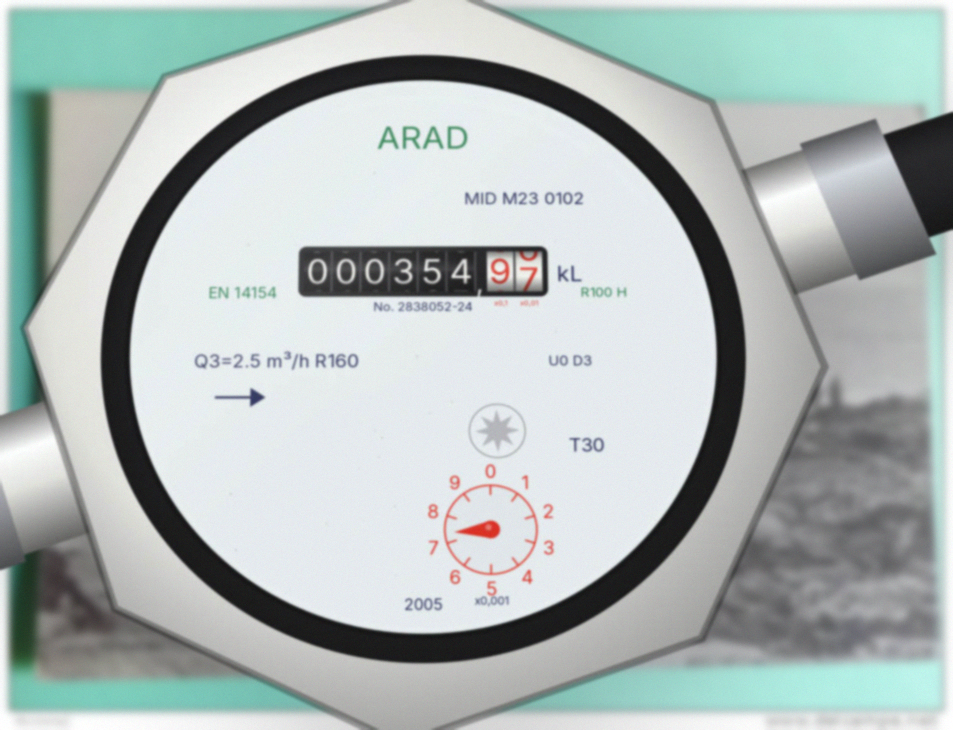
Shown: 354.967 kL
